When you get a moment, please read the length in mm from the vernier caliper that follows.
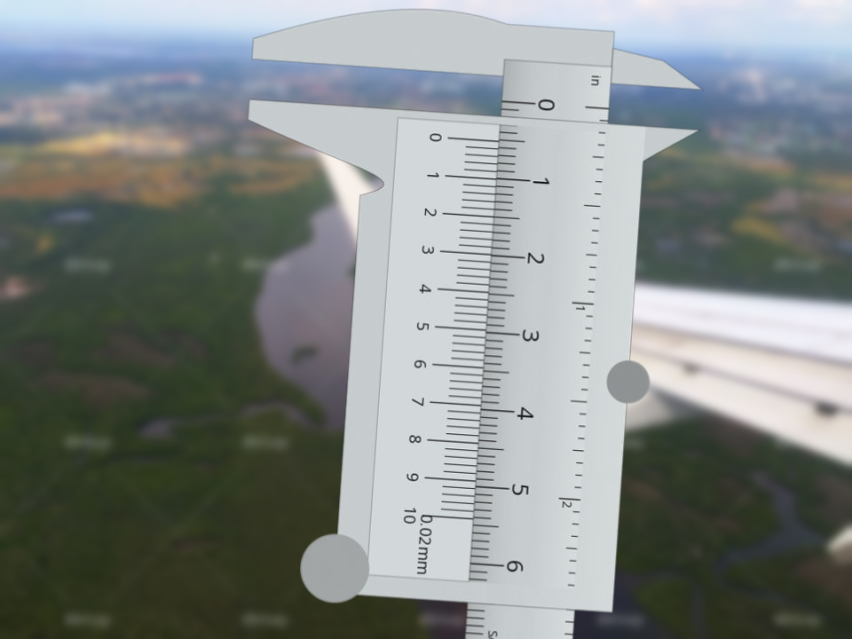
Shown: 5.2 mm
